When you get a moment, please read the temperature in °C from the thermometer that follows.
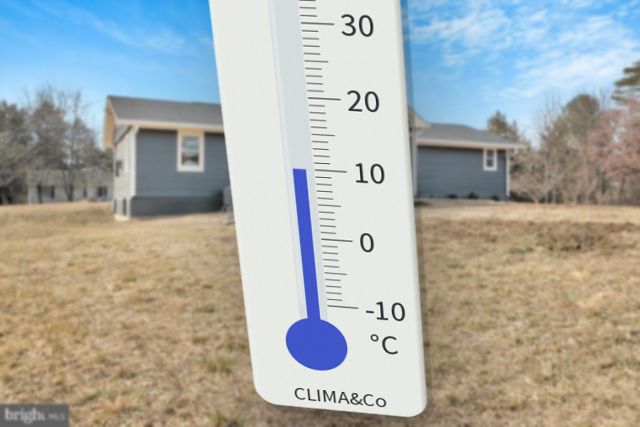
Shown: 10 °C
